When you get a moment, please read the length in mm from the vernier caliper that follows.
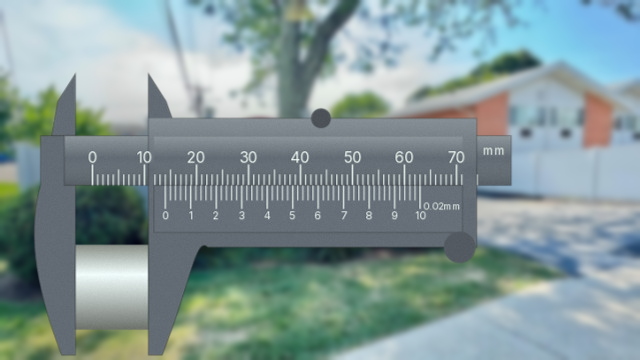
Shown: 14.0 mm
